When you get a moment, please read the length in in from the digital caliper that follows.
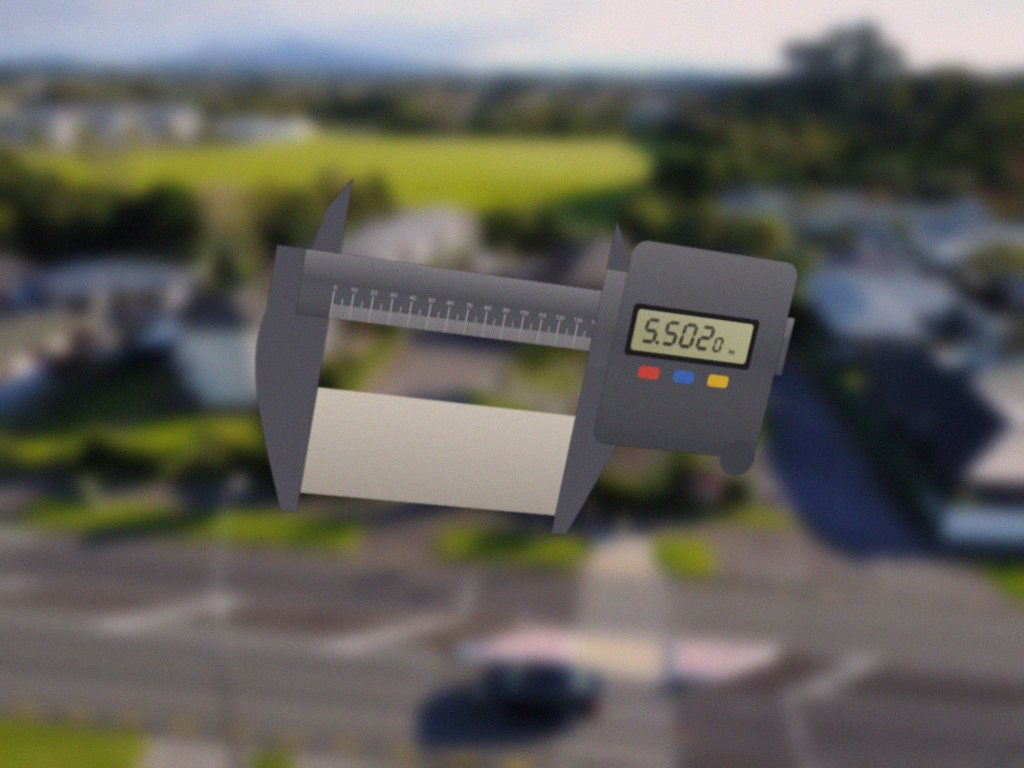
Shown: 5.5020 in
